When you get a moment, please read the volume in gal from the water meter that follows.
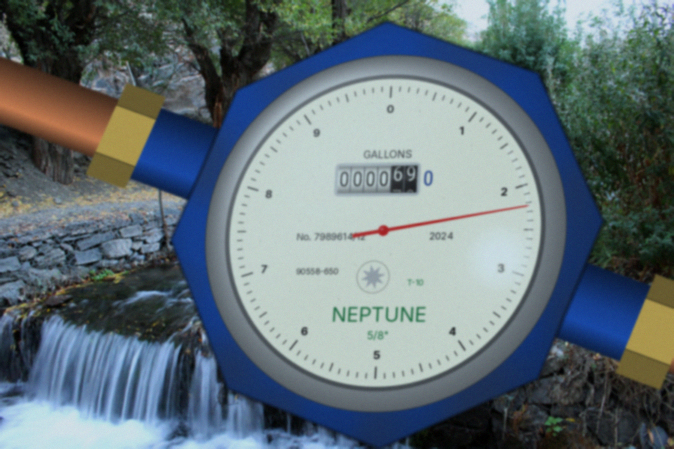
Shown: 692.2 gal
